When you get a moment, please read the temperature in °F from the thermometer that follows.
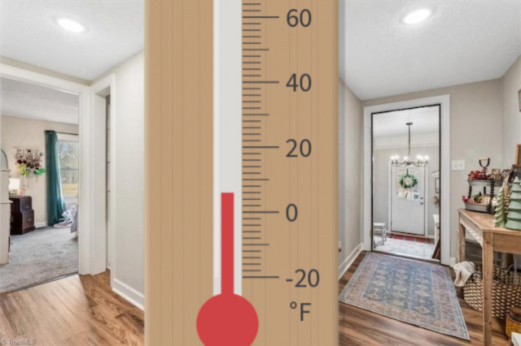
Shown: 6 °F
